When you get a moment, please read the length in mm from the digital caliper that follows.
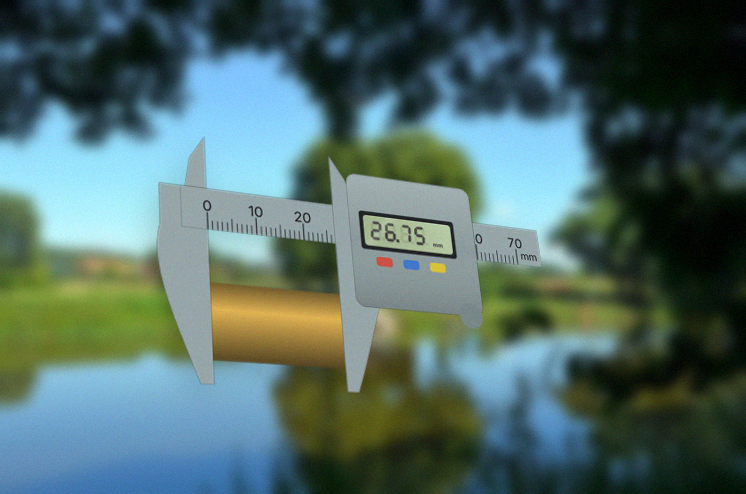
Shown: 26.75 mm
